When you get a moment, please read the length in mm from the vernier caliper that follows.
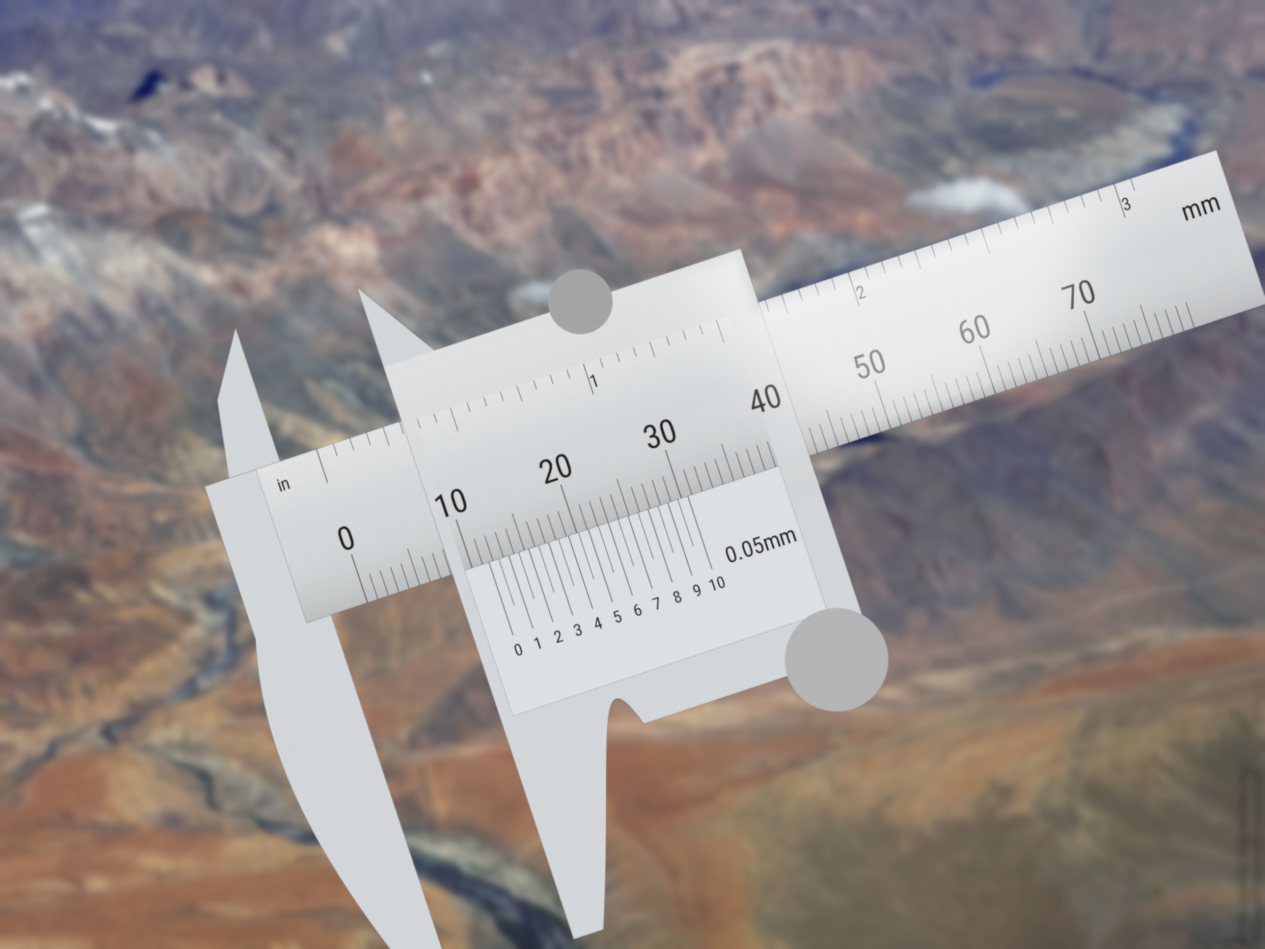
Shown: 11.6 mm
